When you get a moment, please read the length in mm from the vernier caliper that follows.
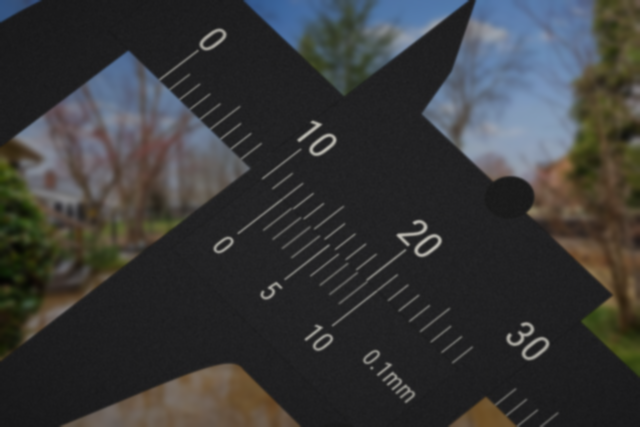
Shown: 12.0 mm
